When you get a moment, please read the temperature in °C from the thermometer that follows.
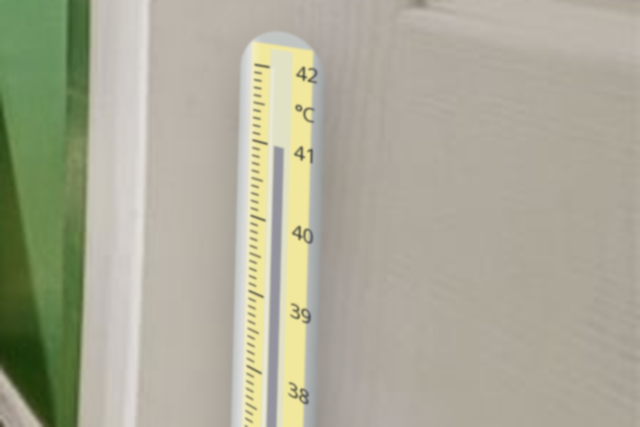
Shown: 41 °C
